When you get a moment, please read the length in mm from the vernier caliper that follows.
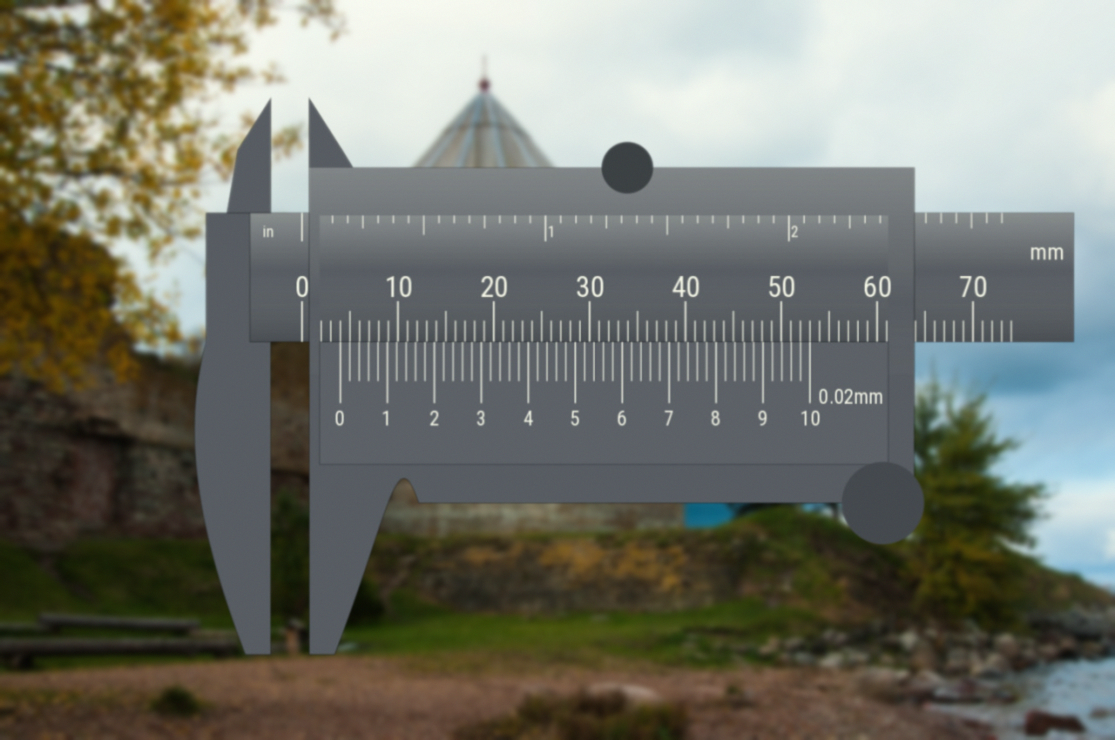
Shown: 4.0 mm
